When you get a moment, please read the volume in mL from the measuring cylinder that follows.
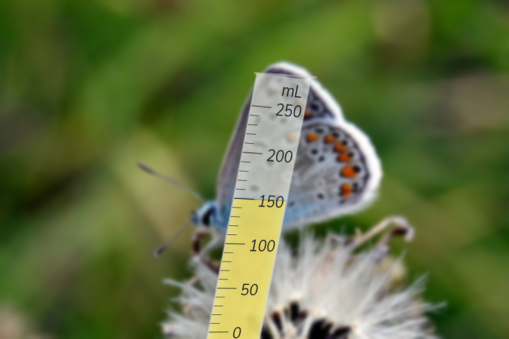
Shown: 150 mL
